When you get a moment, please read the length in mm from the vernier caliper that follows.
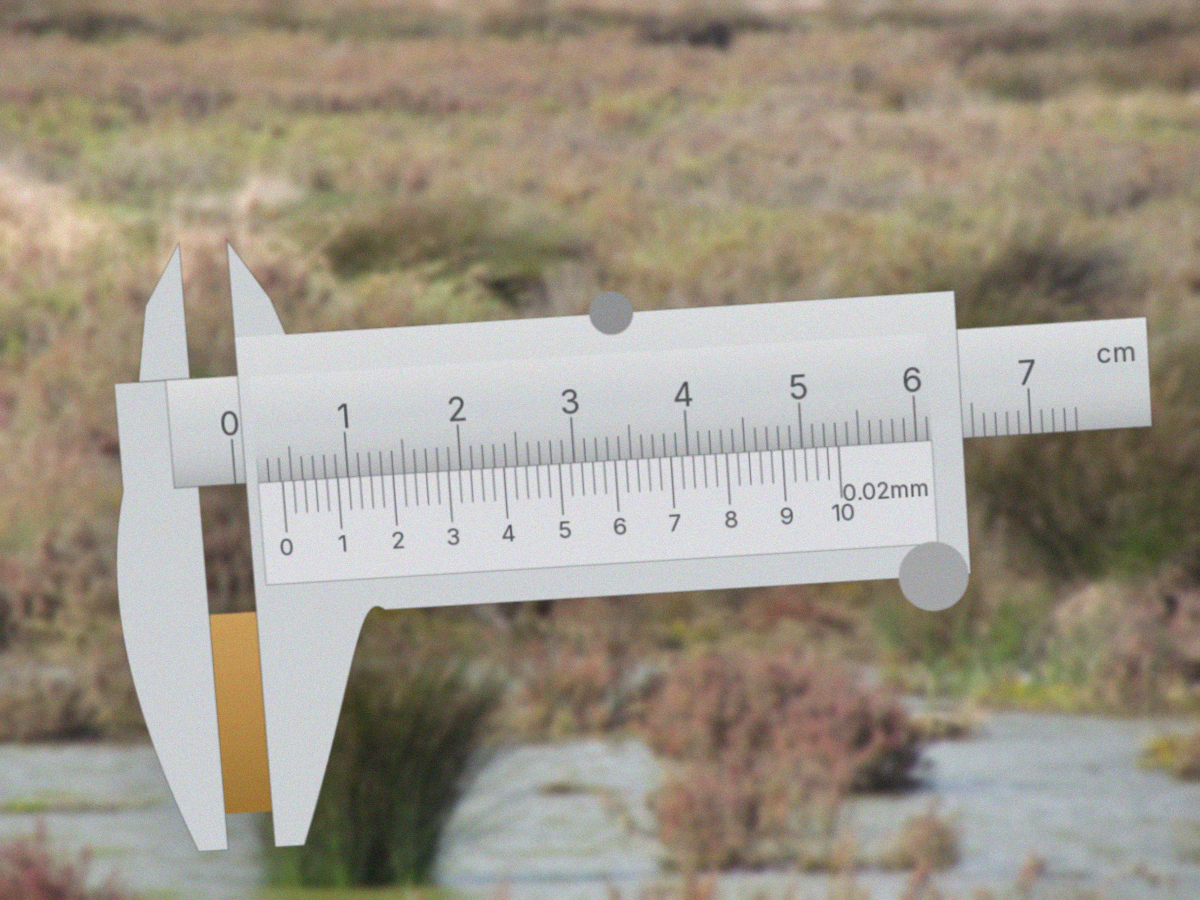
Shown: 4.2 mm
